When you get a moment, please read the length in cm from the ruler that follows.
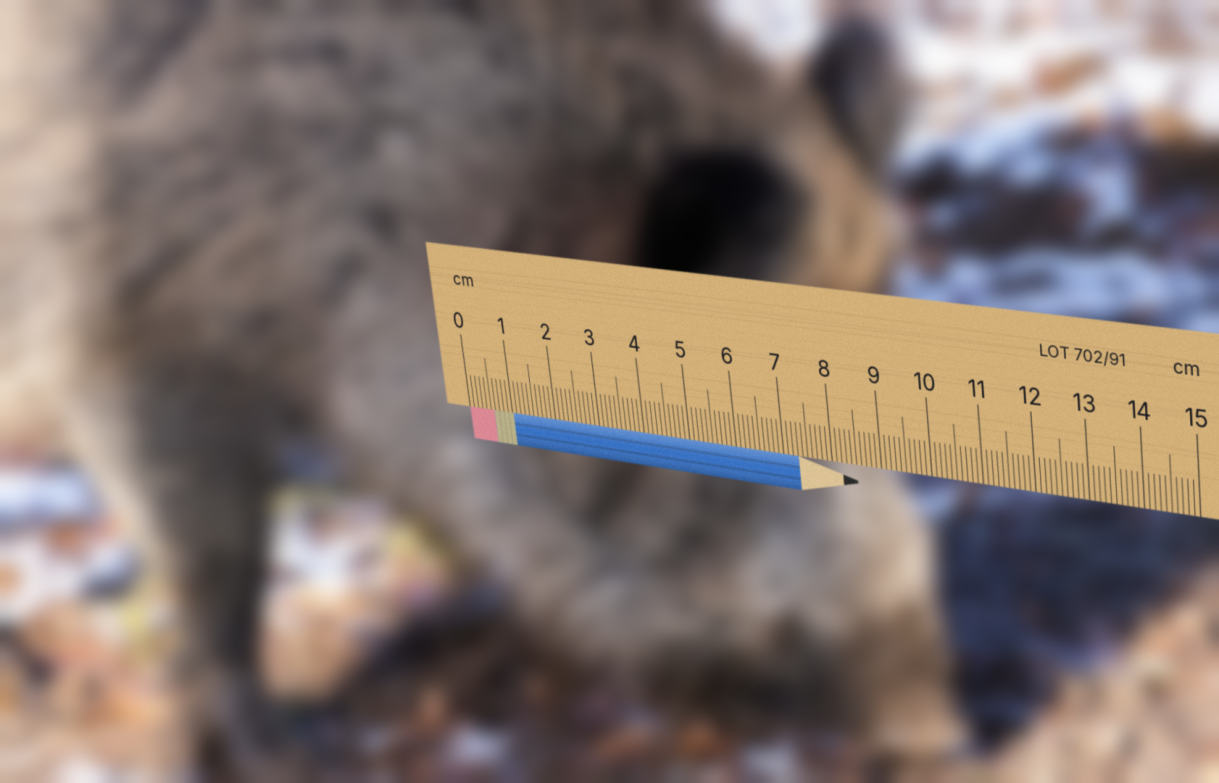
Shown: 8.5 cm
